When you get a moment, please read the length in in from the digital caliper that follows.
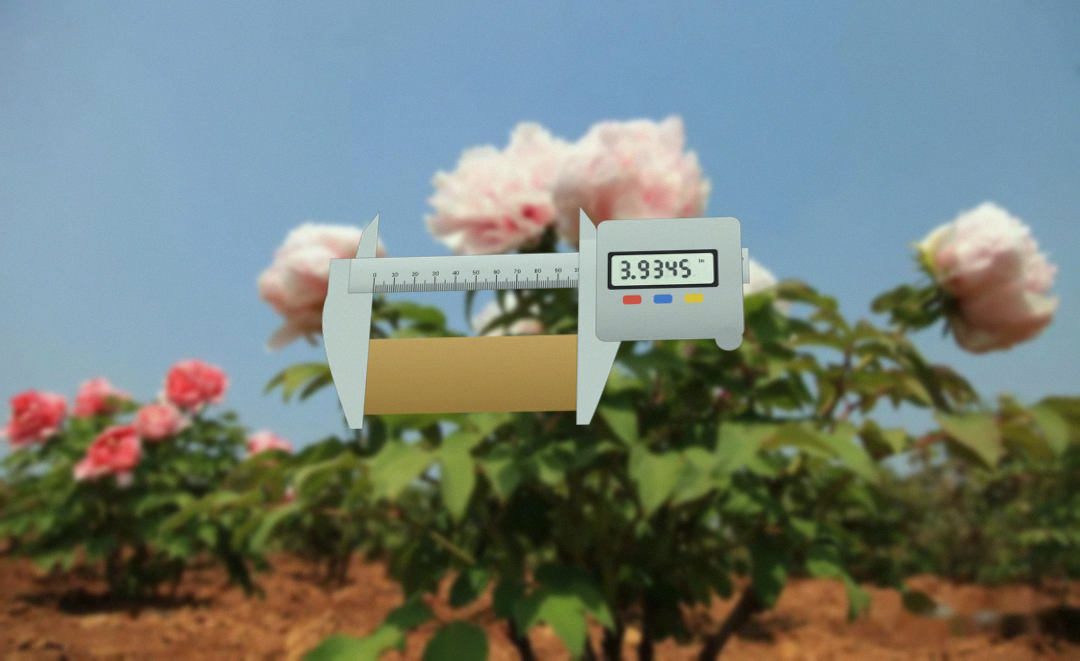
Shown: 3.9345 in
